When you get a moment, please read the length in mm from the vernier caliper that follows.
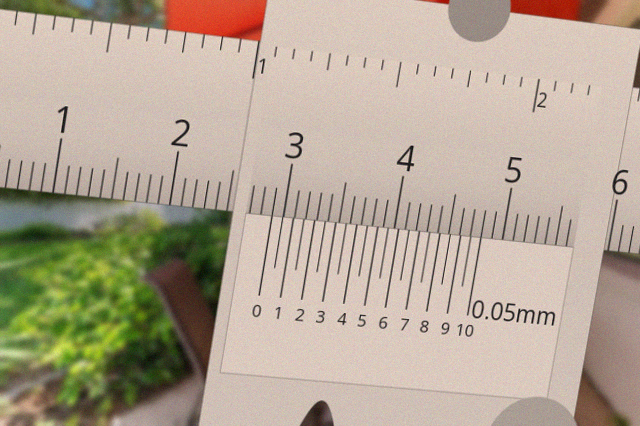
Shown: 29.0 mm
